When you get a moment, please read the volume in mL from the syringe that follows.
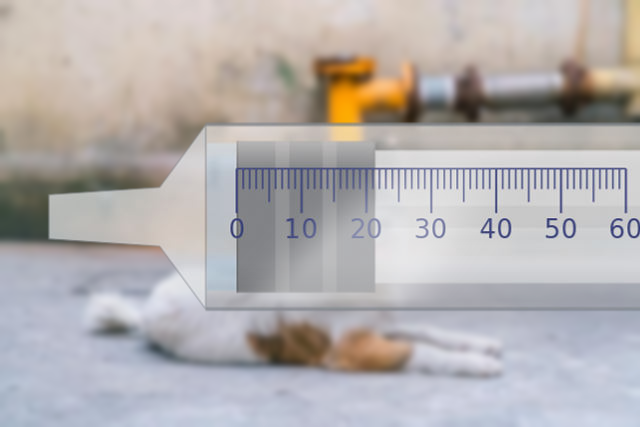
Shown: 0 mL
